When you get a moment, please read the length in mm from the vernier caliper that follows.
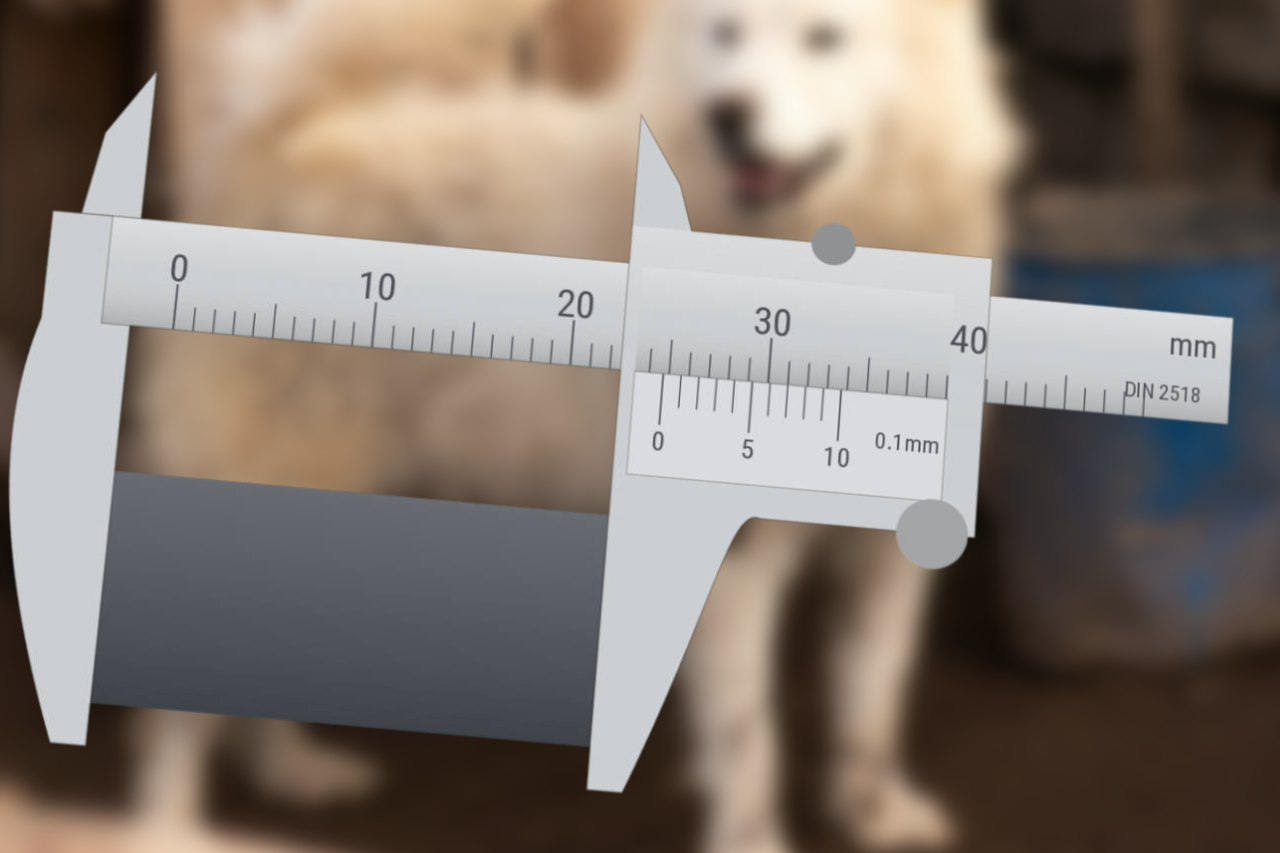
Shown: 24.7 mm
